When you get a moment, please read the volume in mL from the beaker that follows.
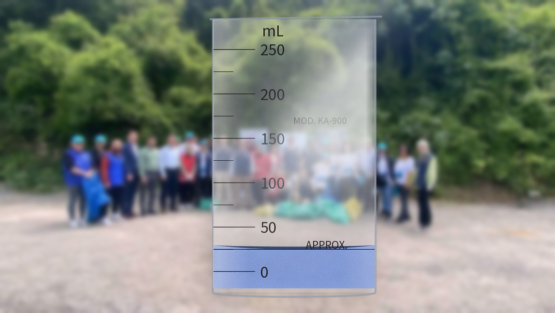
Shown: 25 mL
